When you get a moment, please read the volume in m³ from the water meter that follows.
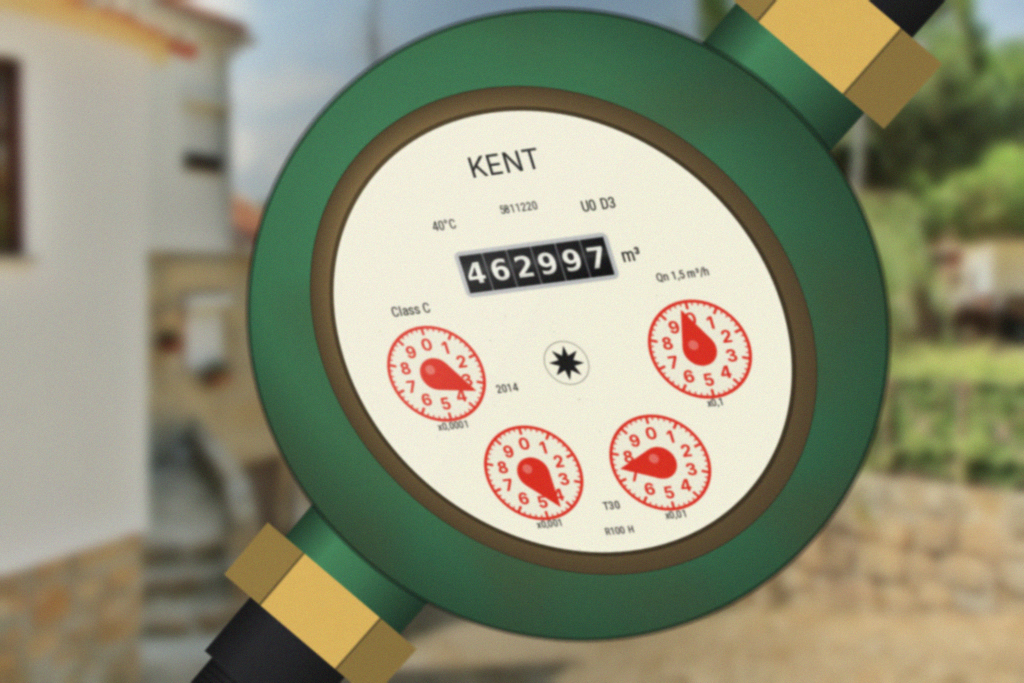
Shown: 462996.9743 m³
